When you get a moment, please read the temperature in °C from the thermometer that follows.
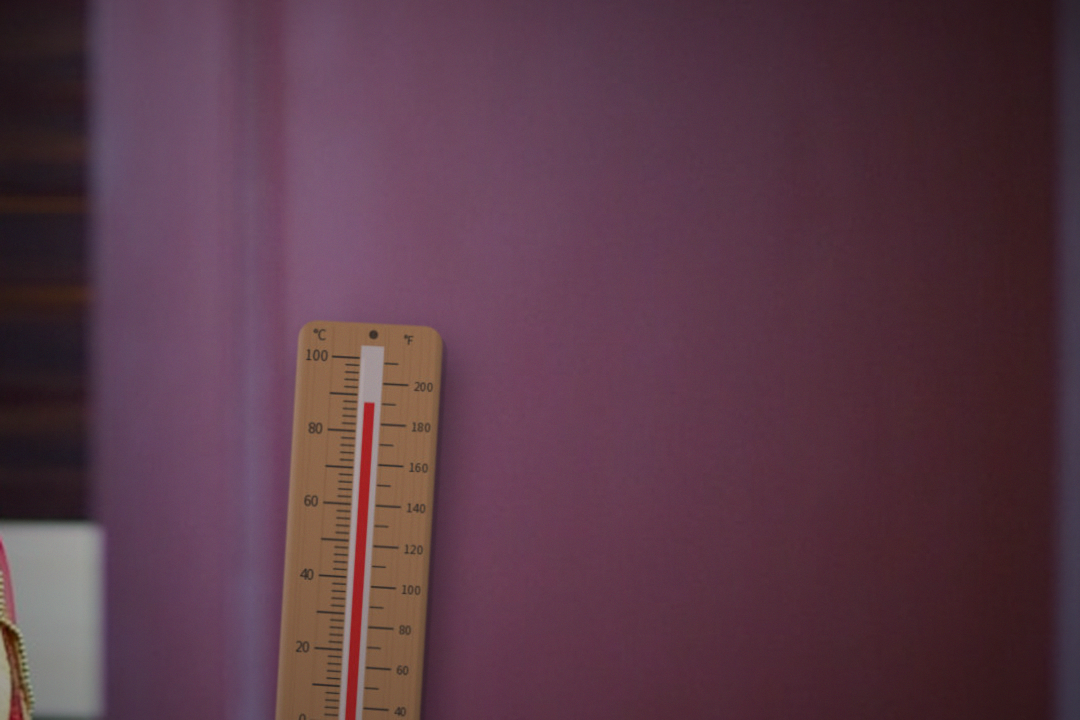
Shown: 88 °C
